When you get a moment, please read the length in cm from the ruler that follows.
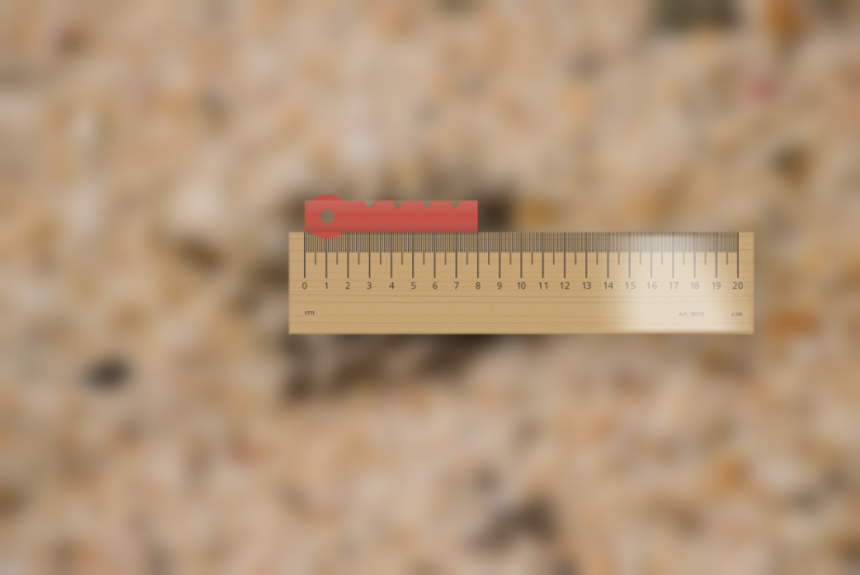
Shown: 8 cm
